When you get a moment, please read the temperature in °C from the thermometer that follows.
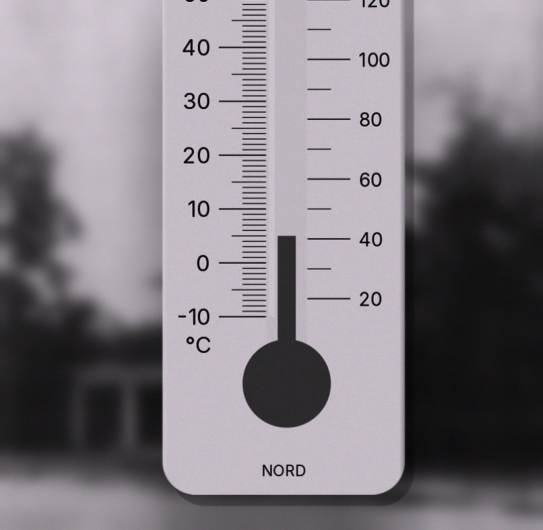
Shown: 5 °C
